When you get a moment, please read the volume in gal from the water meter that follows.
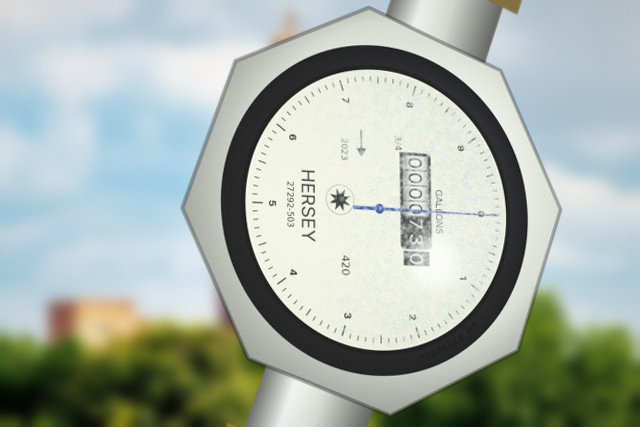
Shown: 730.0 gal
